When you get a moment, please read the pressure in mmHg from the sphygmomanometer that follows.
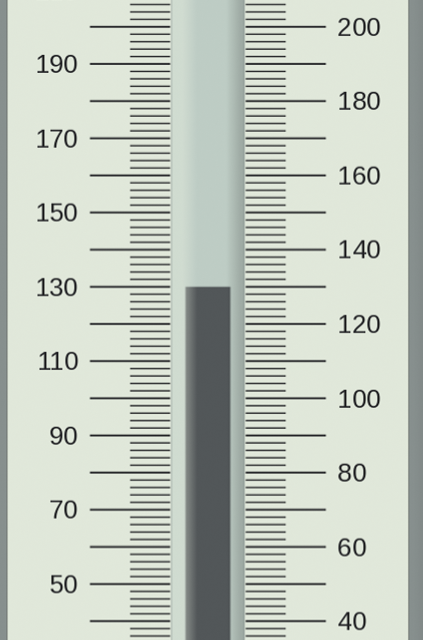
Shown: 130 mmHg
